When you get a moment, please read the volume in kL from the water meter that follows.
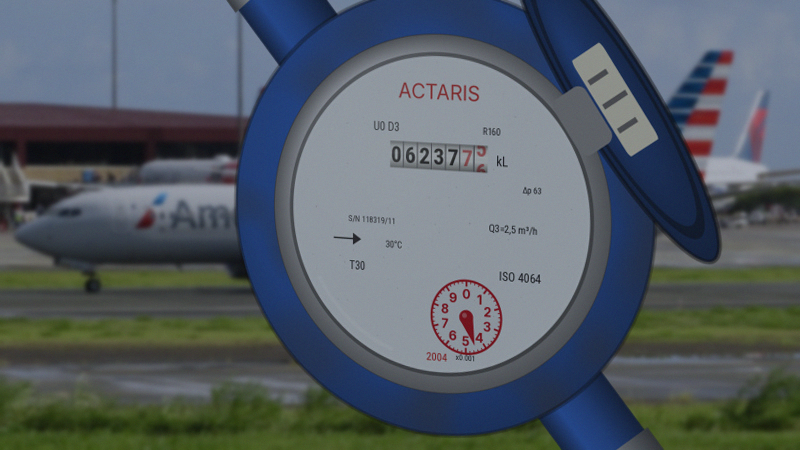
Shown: 6237.754 kL
